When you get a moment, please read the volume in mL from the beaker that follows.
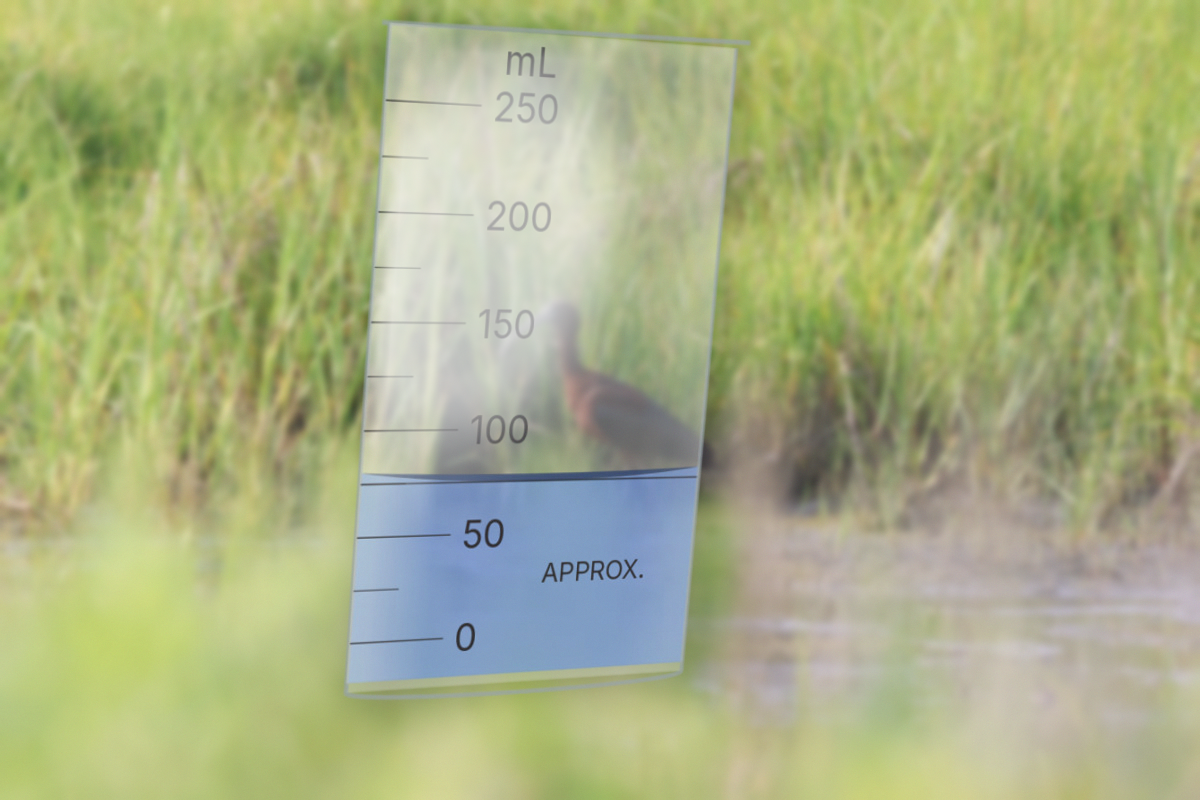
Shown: 75 mL
